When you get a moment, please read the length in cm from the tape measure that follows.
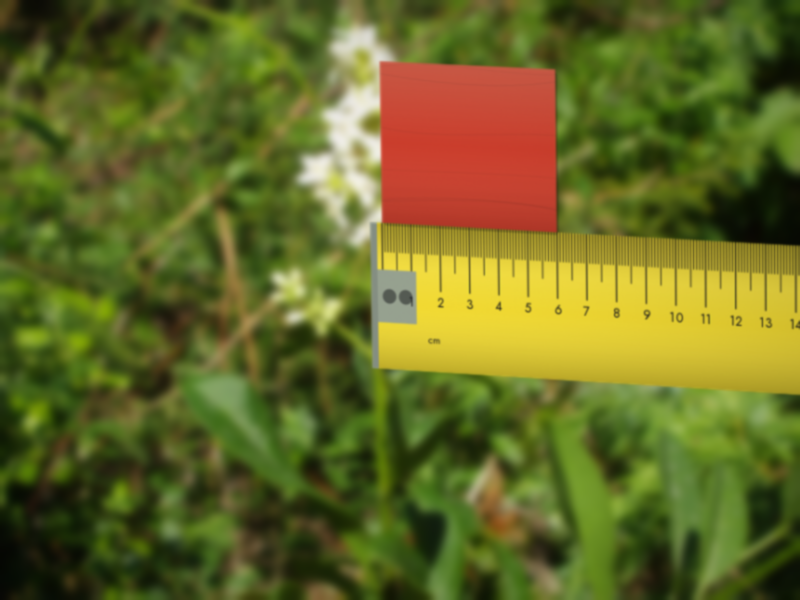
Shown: 6 cm
